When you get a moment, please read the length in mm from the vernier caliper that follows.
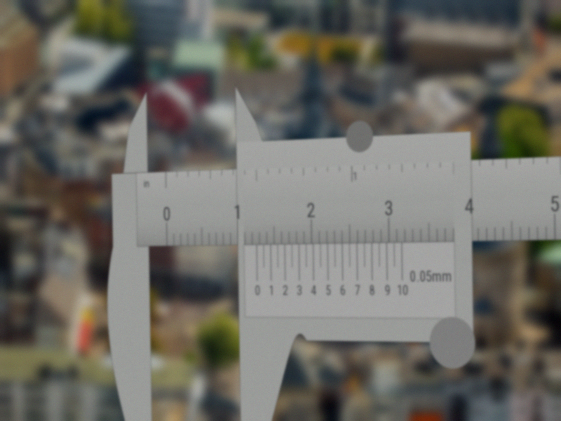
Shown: 12.6 mm
